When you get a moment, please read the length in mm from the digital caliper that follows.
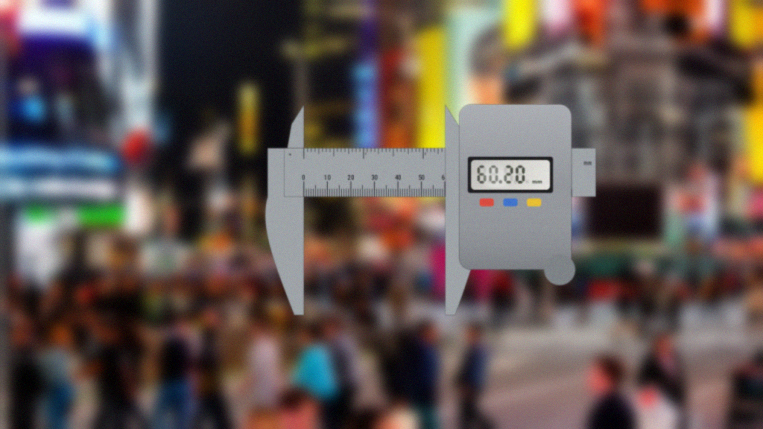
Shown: 60.20 mm
